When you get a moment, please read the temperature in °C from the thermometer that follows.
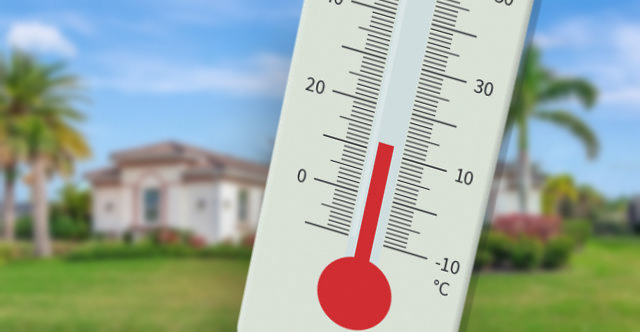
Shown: 12 °C
